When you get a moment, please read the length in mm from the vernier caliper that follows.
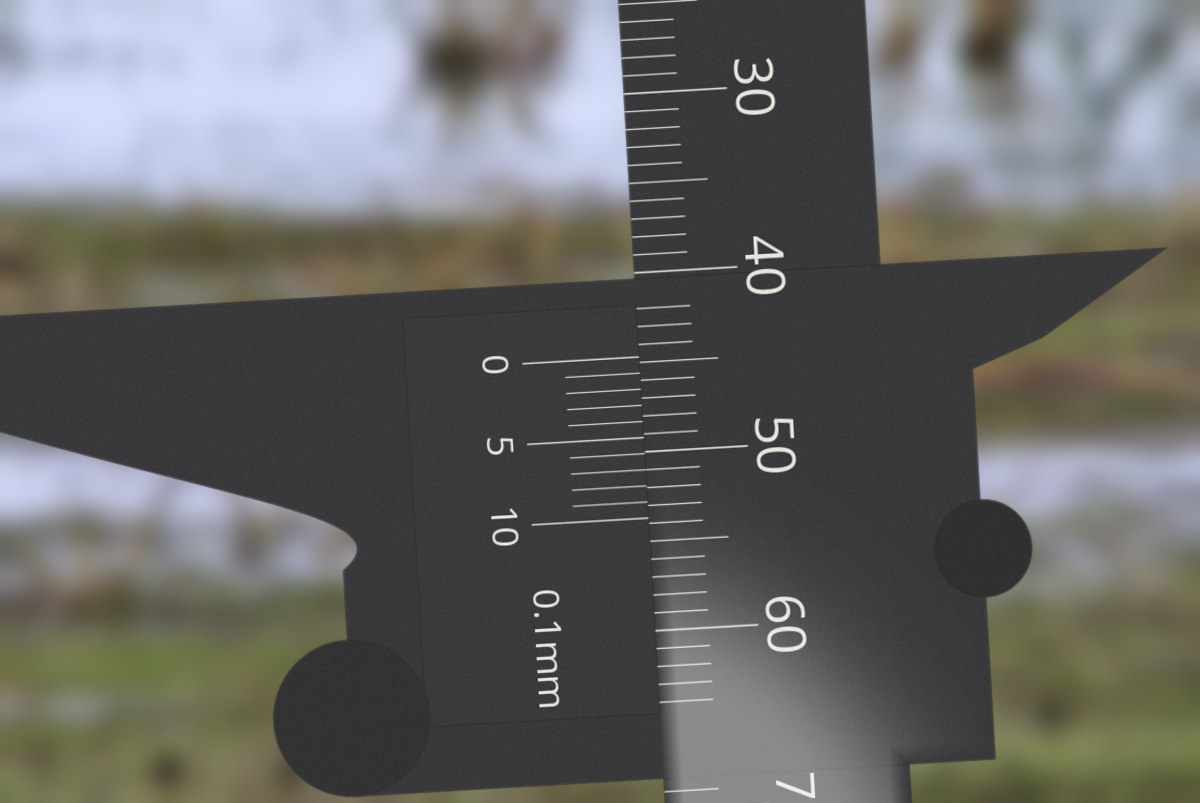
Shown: 44.7 mm
